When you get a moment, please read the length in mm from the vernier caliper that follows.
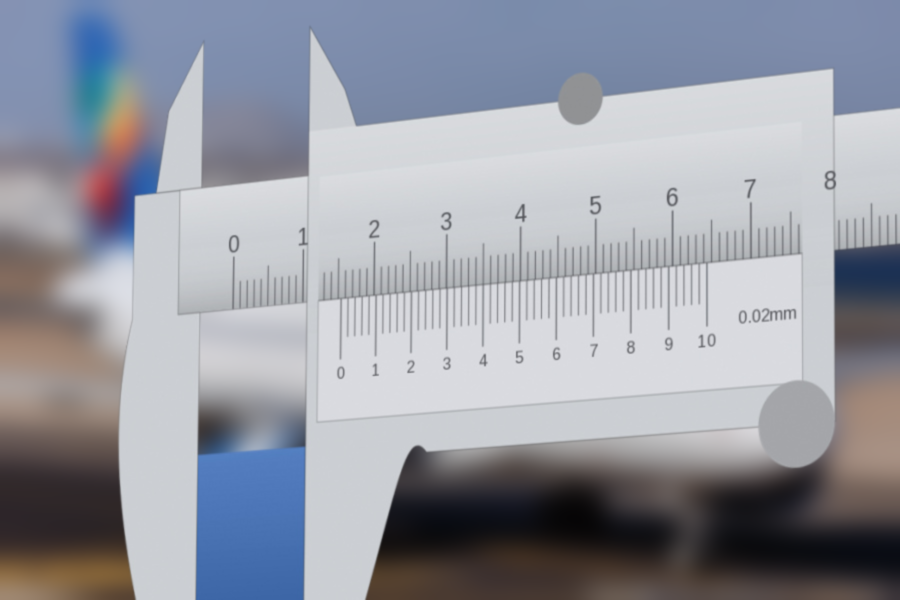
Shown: 15.4 mm
